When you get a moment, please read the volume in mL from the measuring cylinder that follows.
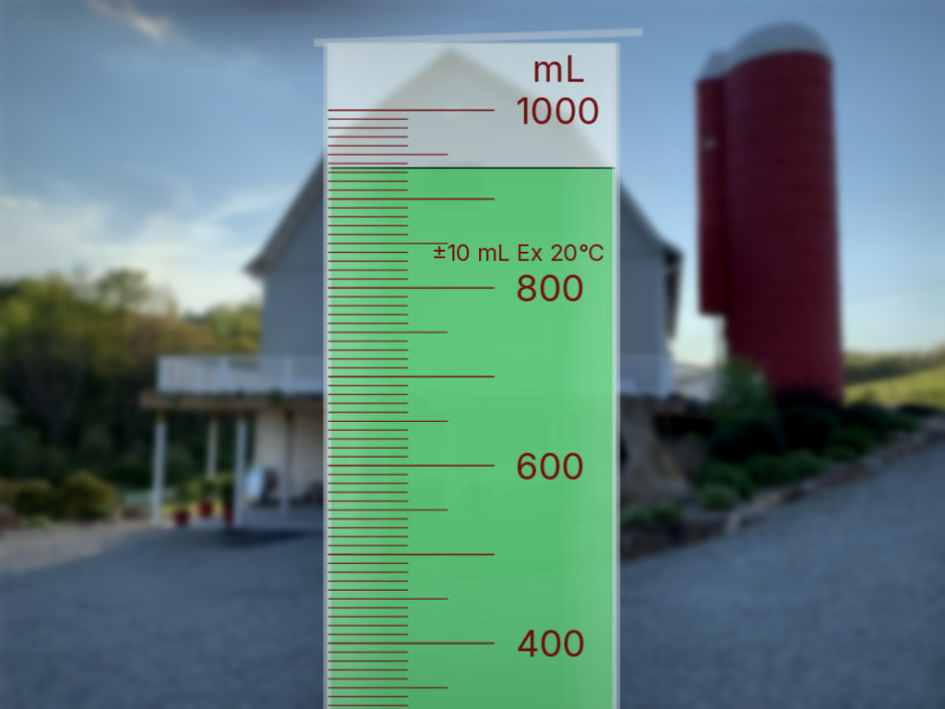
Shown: 935 mL
